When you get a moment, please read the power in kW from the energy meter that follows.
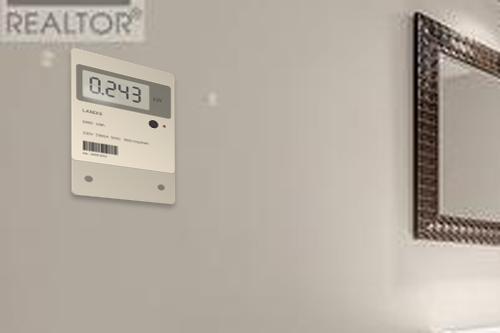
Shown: 0.243 kW
